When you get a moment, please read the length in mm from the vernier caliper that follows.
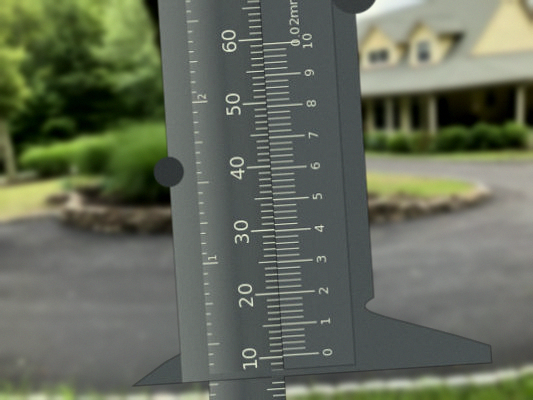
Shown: 10.2 mm
